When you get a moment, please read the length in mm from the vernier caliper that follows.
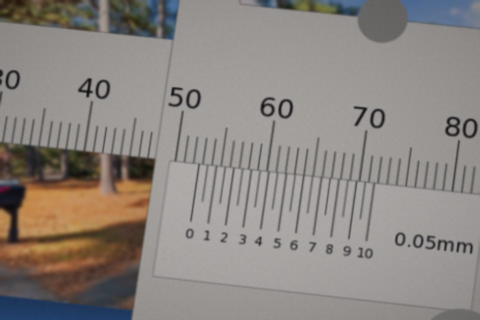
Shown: 52.6 mm
